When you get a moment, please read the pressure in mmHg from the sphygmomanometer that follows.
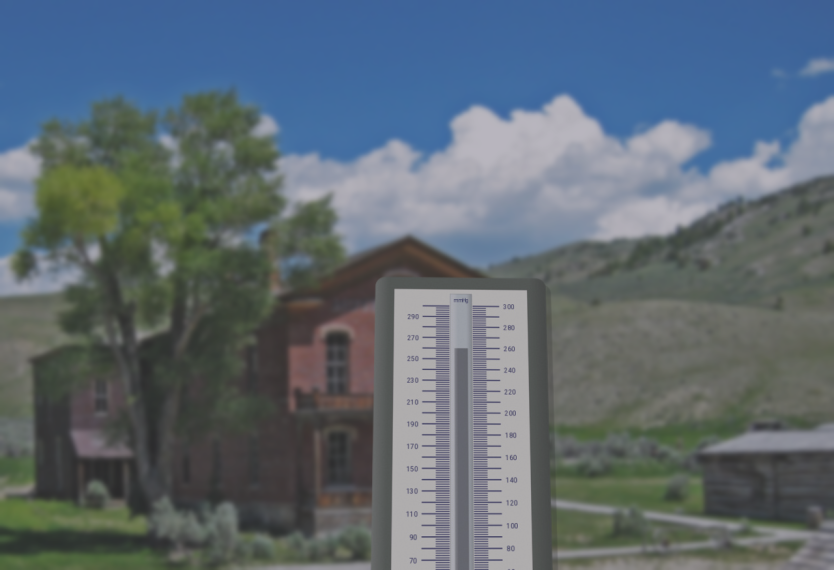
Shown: 260 mmHg
